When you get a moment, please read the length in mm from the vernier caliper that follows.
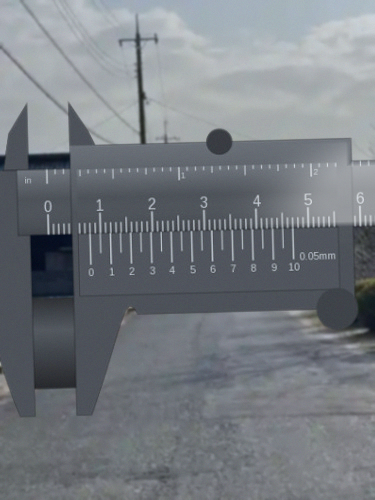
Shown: 8.0 mm
